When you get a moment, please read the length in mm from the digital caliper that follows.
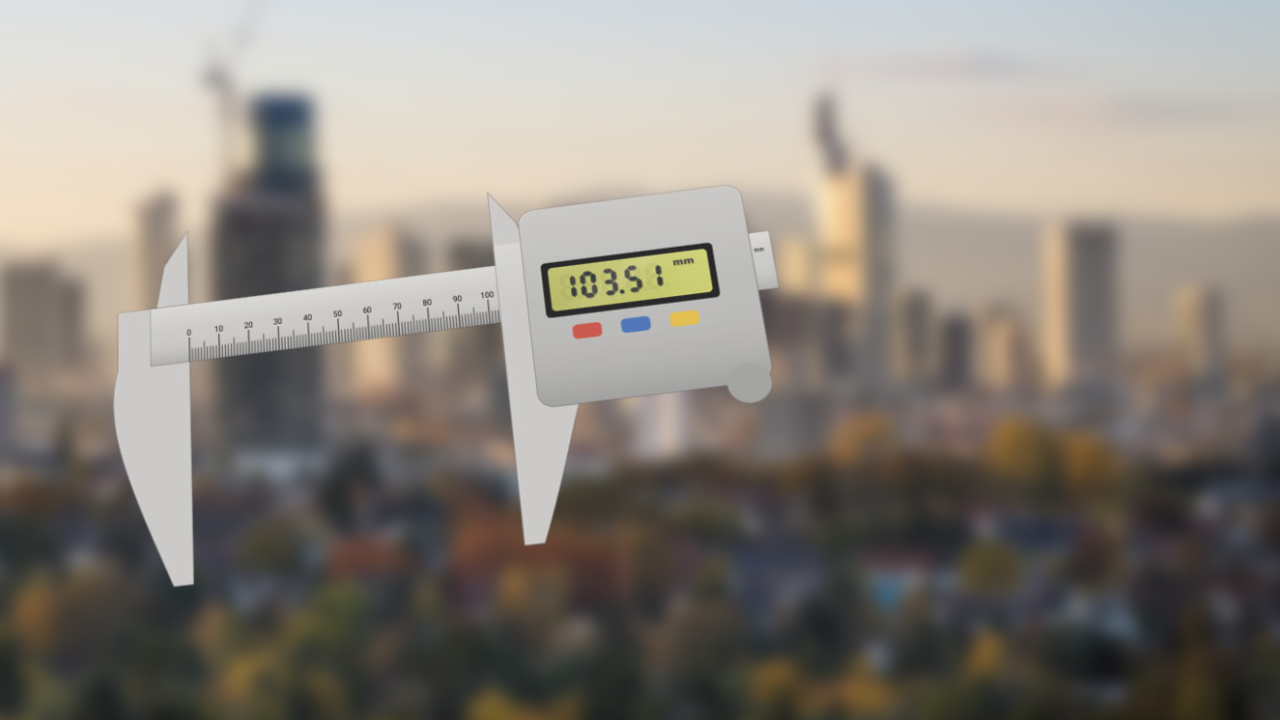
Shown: 103.51 mm
